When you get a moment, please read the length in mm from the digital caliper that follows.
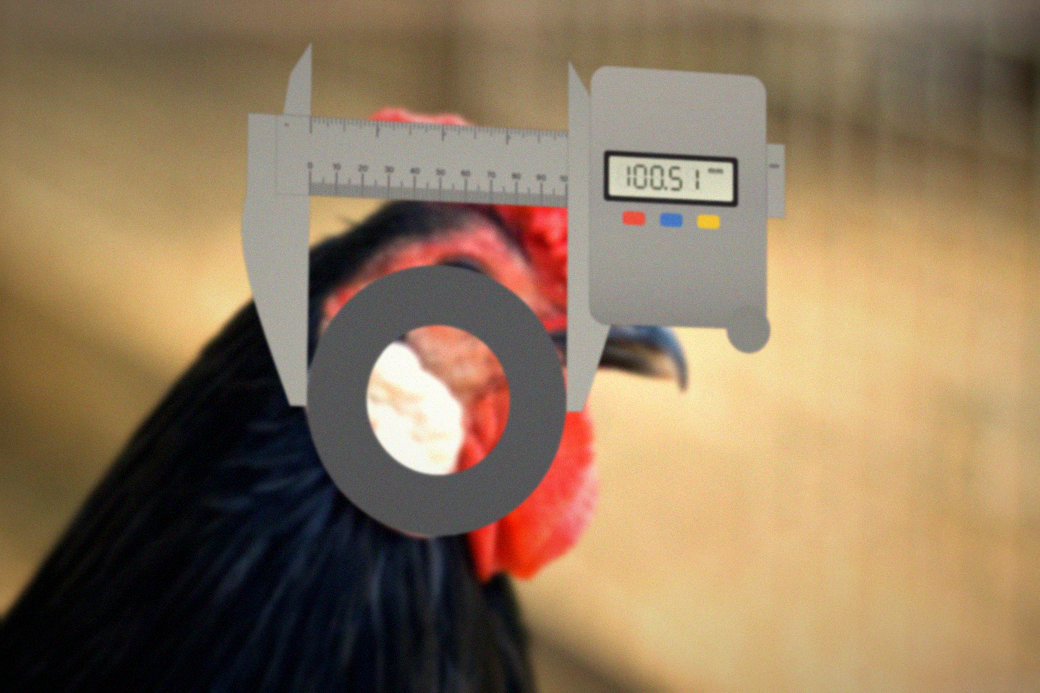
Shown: 100.51 mm
